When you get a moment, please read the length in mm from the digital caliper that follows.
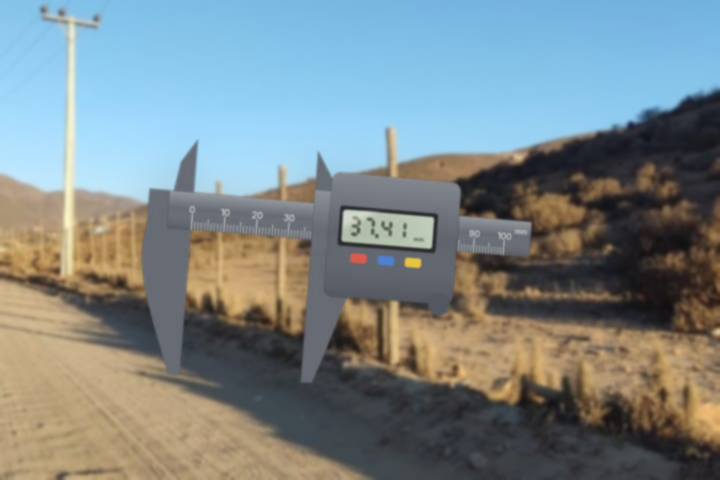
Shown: 37.41 mm
